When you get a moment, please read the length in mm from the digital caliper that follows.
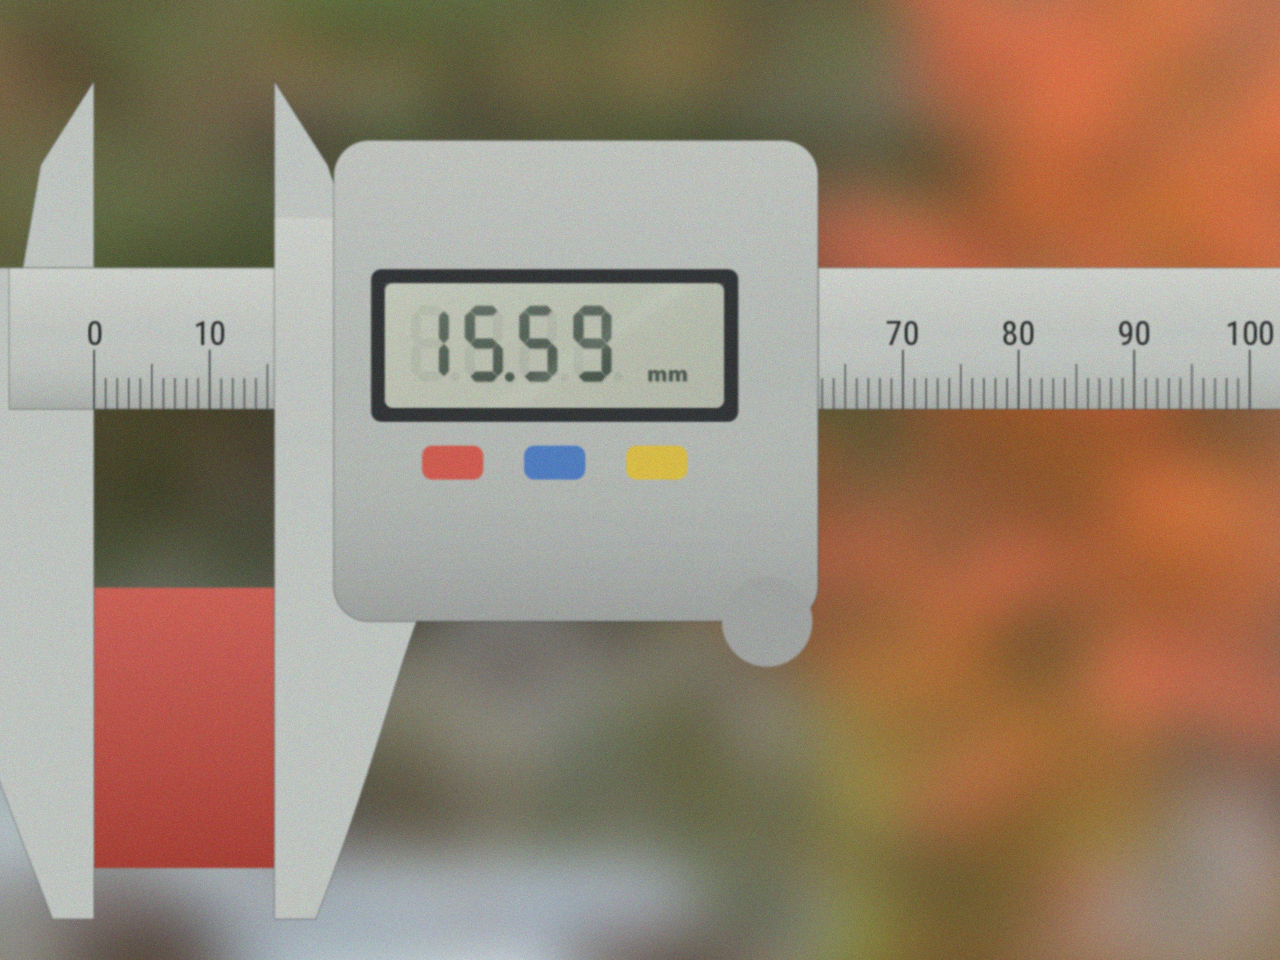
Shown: 15.59 mm
